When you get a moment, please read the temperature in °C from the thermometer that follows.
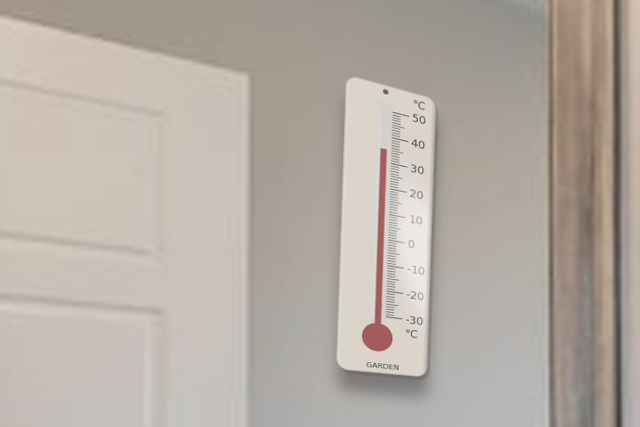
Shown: 35 °C
